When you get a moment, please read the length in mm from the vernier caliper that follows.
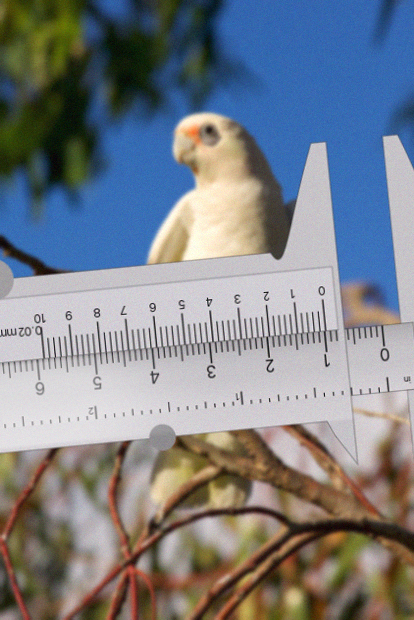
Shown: 9.8 mm
